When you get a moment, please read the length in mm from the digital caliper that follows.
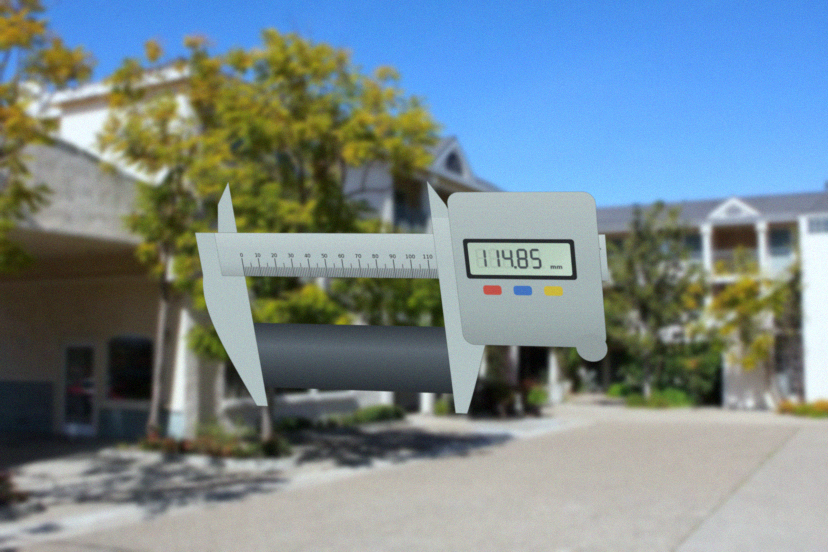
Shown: 114.85 mm
